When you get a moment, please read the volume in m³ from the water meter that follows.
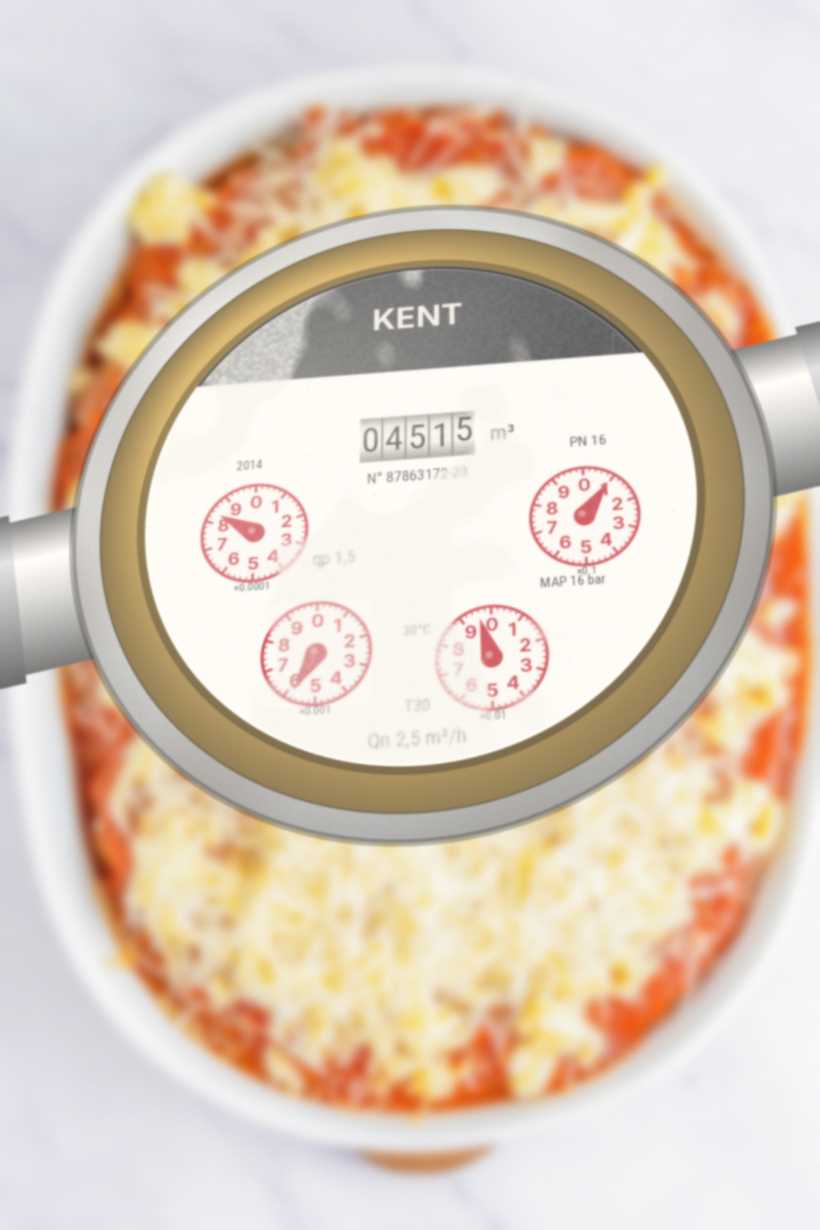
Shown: 4515.0958 m³
